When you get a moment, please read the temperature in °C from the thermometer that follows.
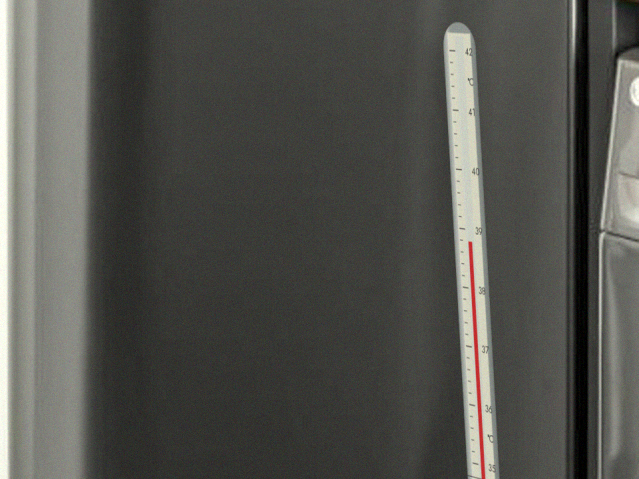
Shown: 38.8 °C
